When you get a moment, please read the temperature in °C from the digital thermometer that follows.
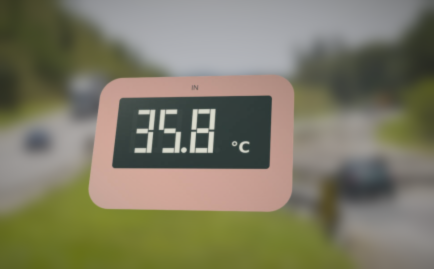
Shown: 35.8 °C
